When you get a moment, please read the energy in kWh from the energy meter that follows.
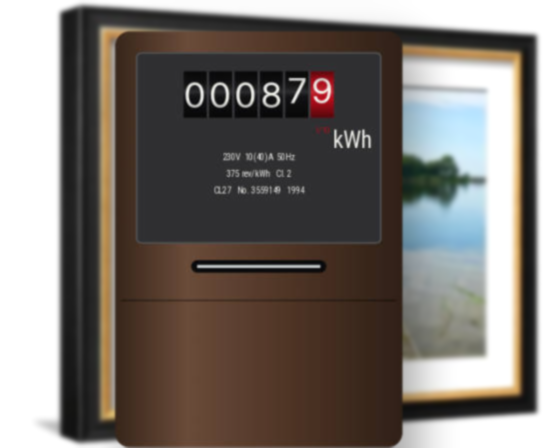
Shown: 87.9 kWh
